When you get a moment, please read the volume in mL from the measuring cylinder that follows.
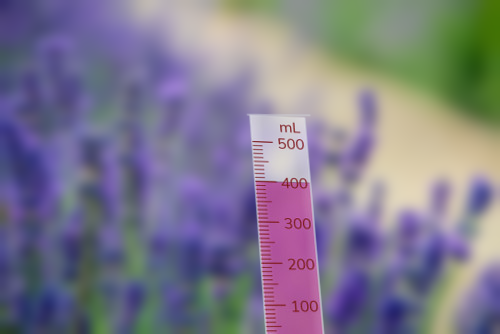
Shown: 400 mL
